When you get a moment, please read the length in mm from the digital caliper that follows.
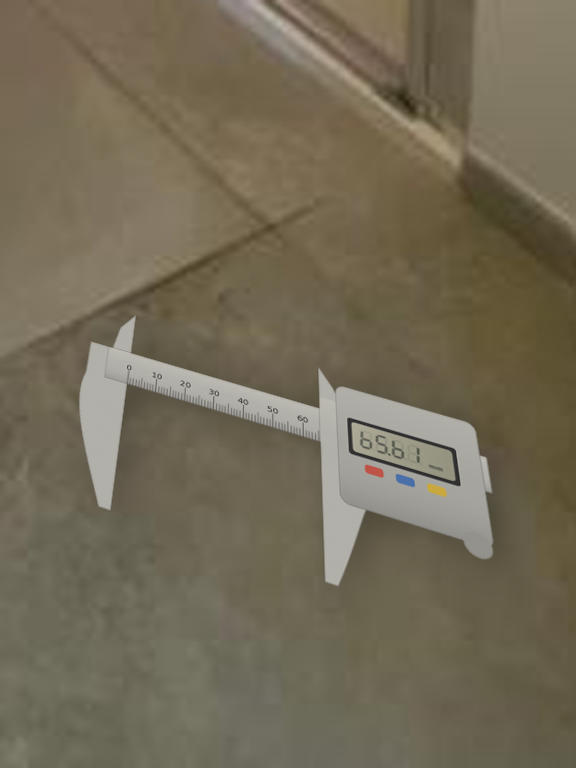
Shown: 65.61 mm
